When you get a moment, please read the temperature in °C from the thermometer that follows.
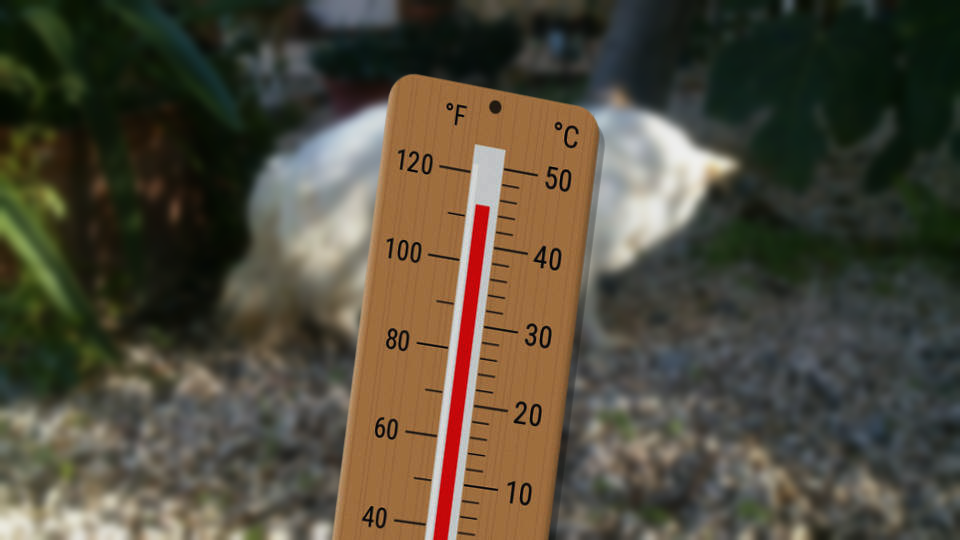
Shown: 45 °C
